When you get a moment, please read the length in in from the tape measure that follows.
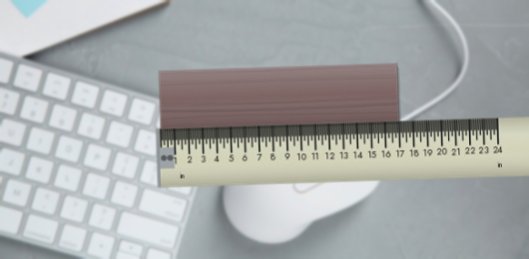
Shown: 17 in
